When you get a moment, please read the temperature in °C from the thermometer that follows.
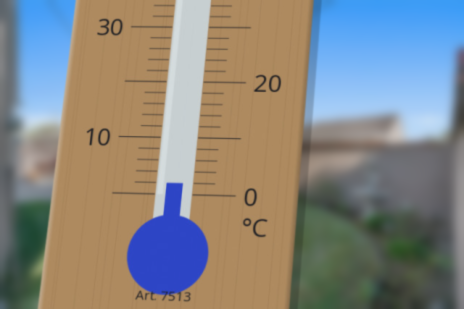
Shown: 2 °C
